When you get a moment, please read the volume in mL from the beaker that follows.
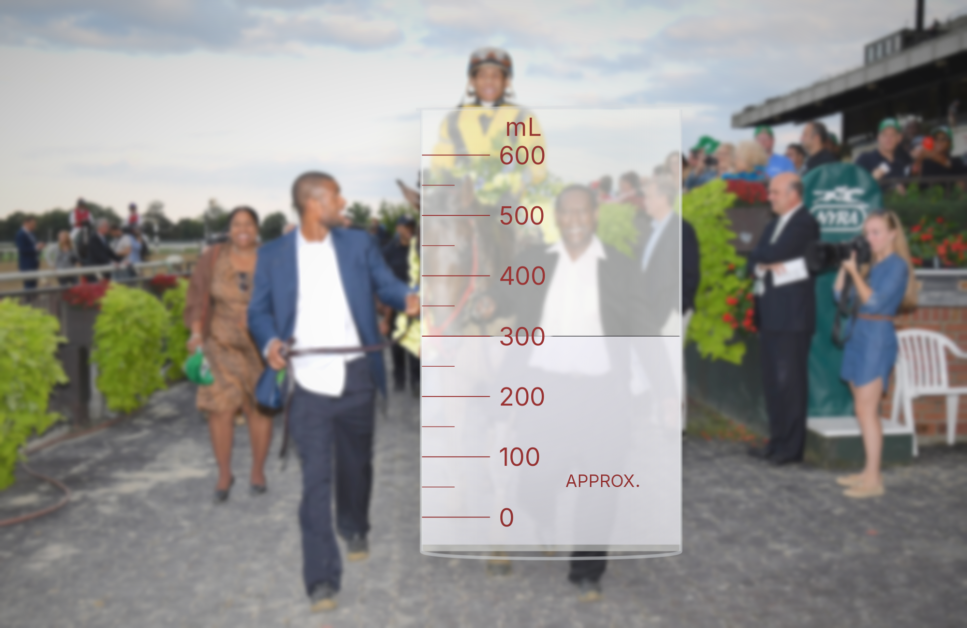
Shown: 300 mL
